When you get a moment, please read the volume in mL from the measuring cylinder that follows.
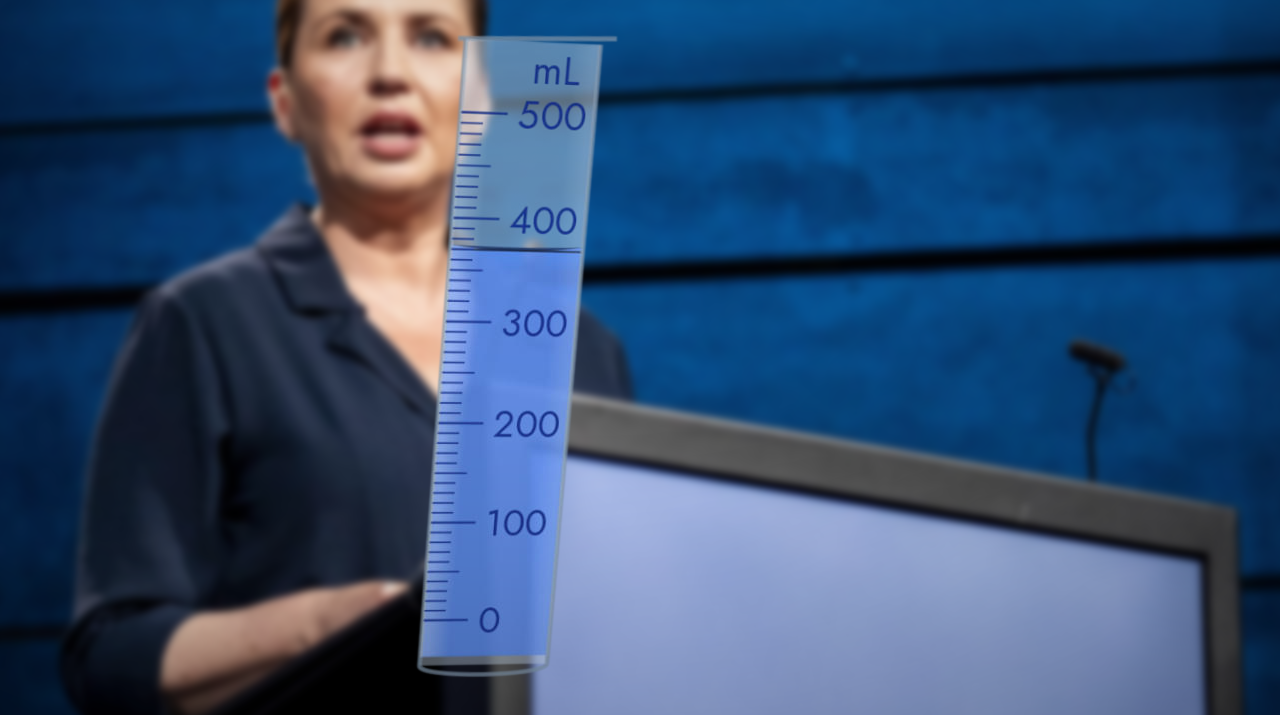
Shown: 370 mL
